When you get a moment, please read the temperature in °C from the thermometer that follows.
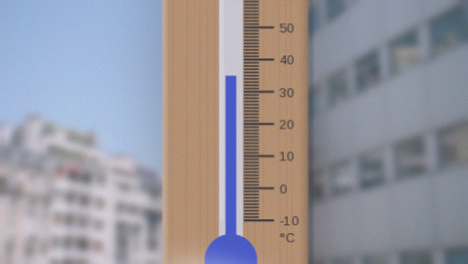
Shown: 35 °C
